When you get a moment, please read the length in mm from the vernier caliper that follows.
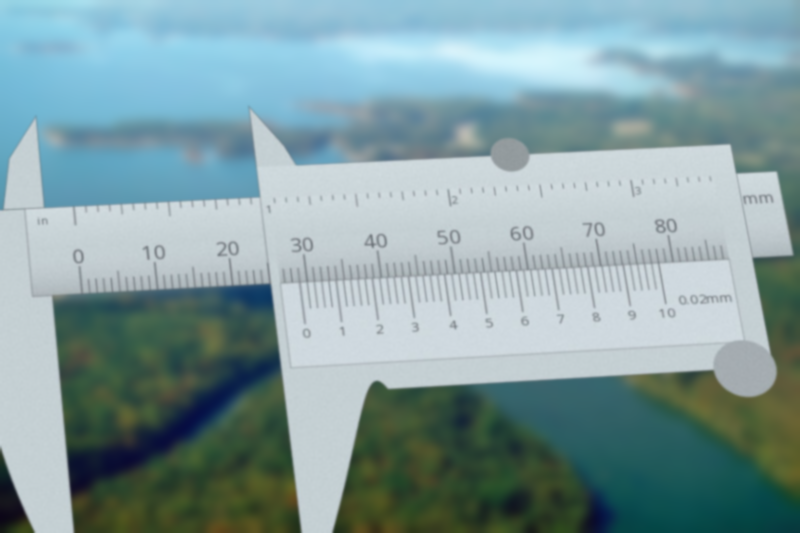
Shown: 29.0 mm
